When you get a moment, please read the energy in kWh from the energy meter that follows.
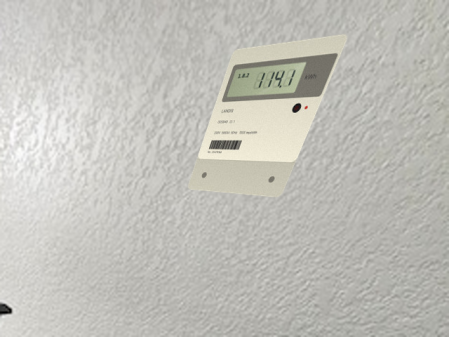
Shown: 114.1 kWh
